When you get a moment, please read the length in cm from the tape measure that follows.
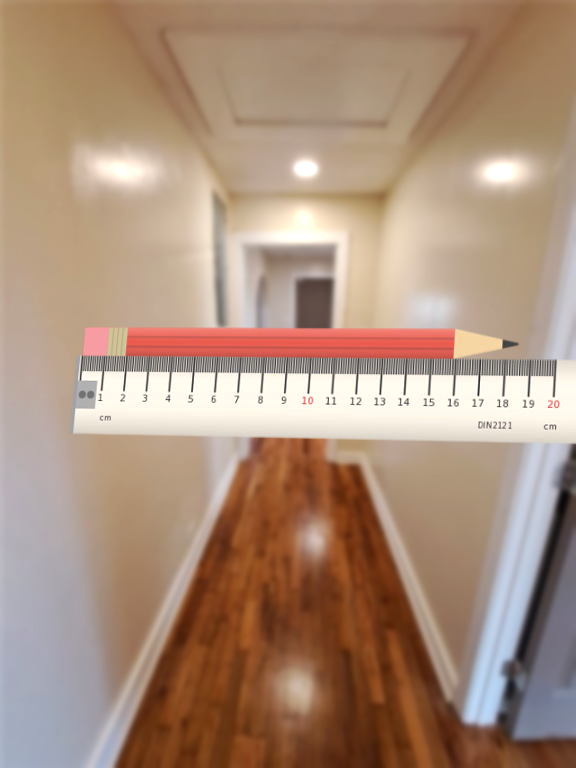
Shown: 18.5 cm
